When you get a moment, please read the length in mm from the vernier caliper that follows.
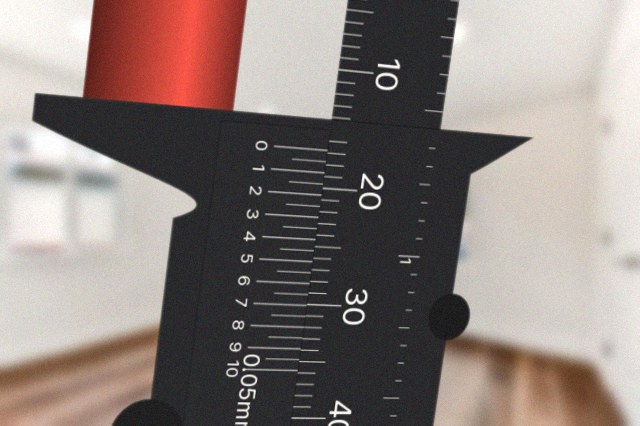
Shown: 16.8 mm
